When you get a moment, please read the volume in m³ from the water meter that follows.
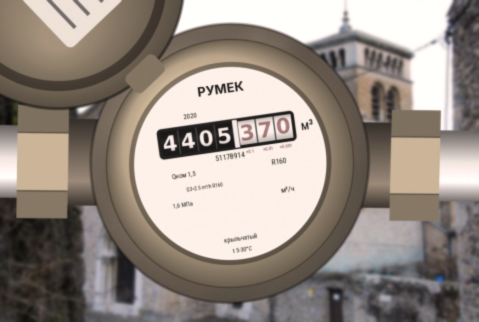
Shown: 4405.370 m³
